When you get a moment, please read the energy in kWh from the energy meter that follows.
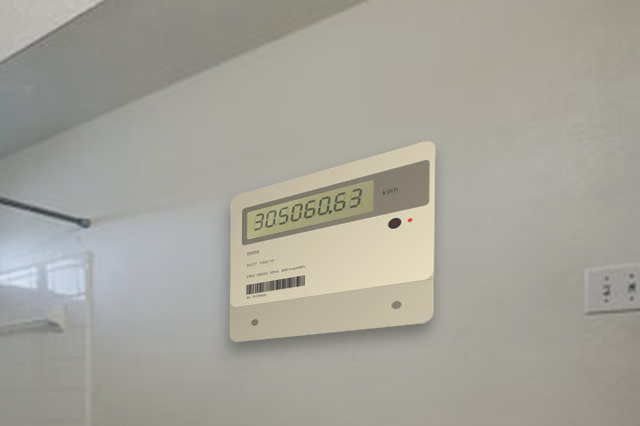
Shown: 305060.63 kWh
